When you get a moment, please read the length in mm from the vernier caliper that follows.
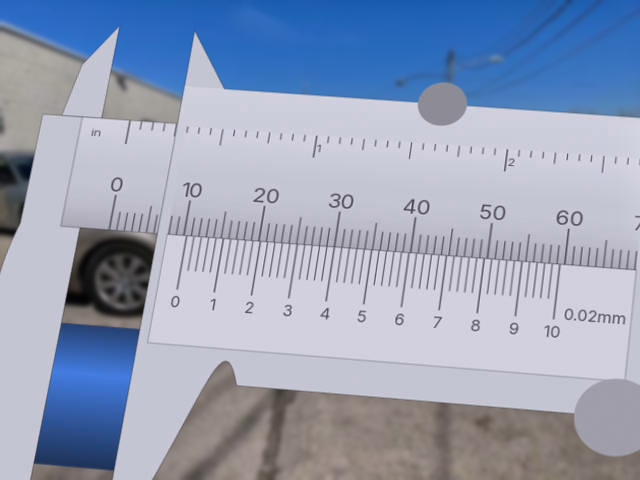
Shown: 10.4 mm
